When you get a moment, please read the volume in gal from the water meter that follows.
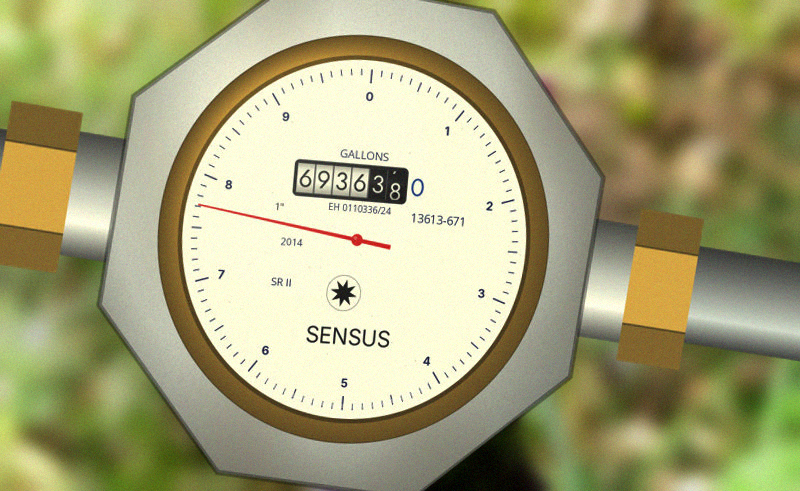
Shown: 6936377.7 gal
